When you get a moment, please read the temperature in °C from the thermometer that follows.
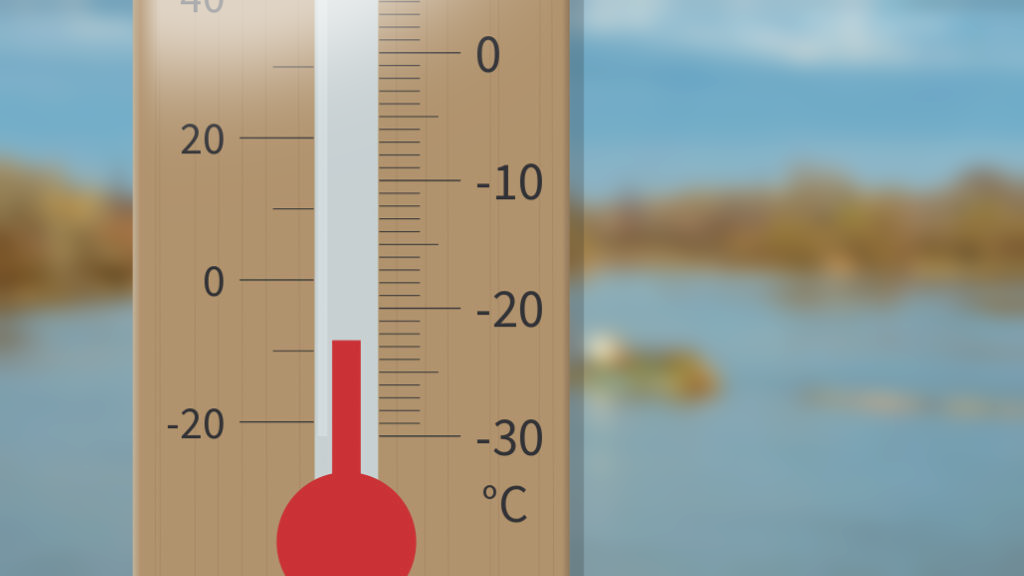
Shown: -22.5 °C
